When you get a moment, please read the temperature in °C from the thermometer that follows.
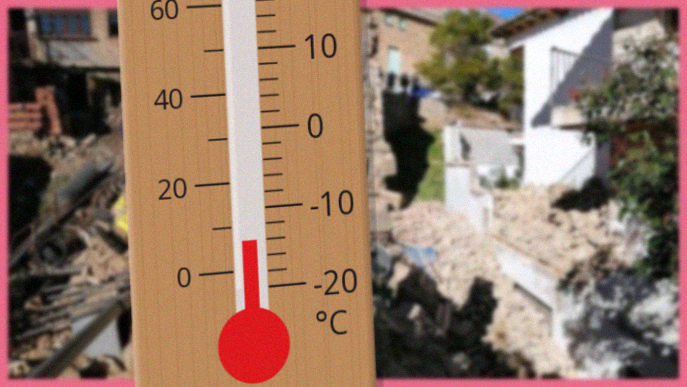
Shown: -14 °C
